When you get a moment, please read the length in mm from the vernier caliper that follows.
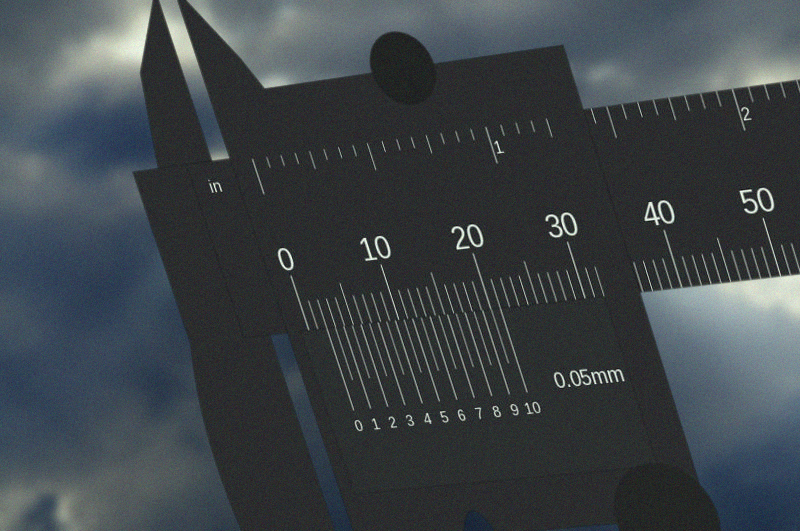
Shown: 2.0 mm
